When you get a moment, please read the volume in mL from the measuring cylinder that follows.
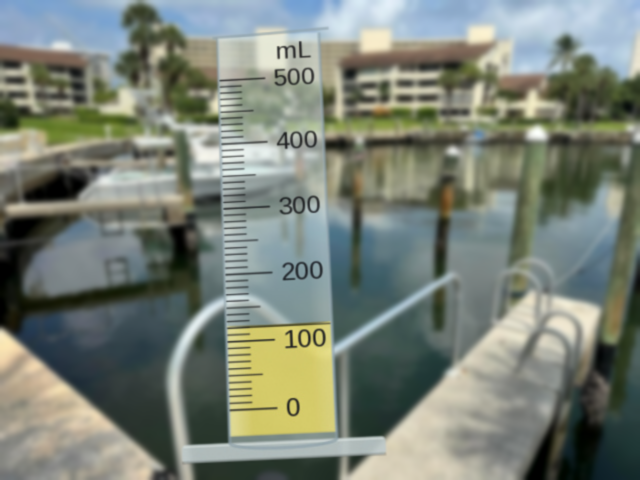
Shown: 120 mL
